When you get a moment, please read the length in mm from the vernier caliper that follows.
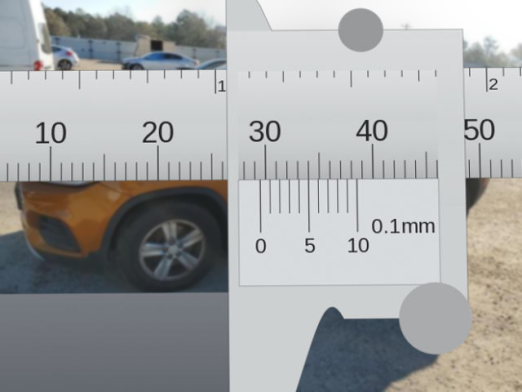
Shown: 29.5 mm
